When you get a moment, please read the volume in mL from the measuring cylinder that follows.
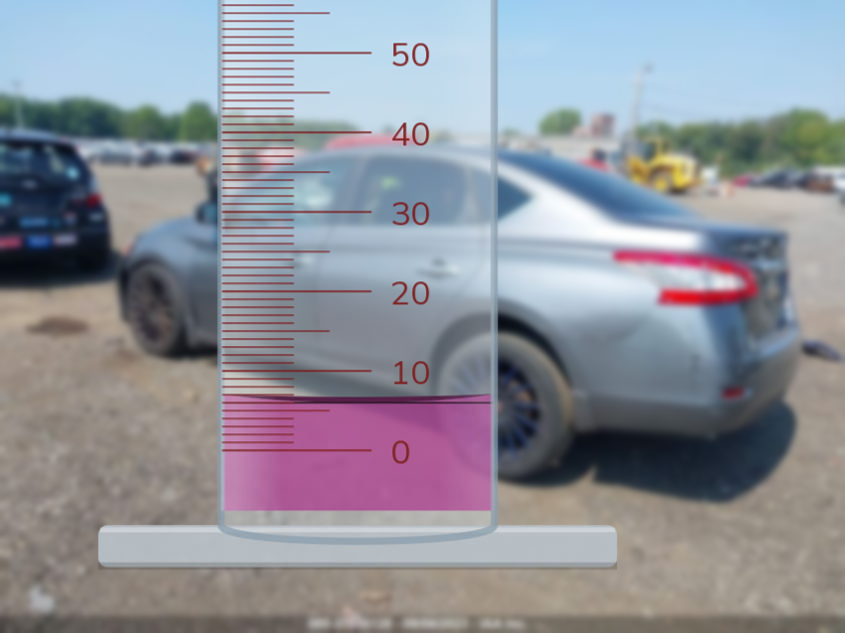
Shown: 6 mL
